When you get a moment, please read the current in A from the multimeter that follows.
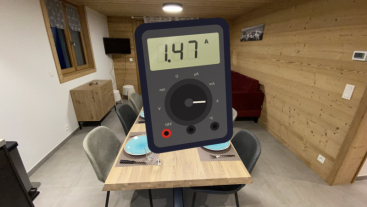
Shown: 1.47 A
